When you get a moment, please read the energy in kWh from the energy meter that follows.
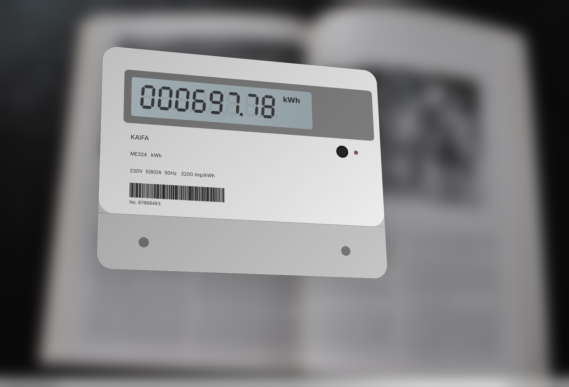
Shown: 697.78 kWh
